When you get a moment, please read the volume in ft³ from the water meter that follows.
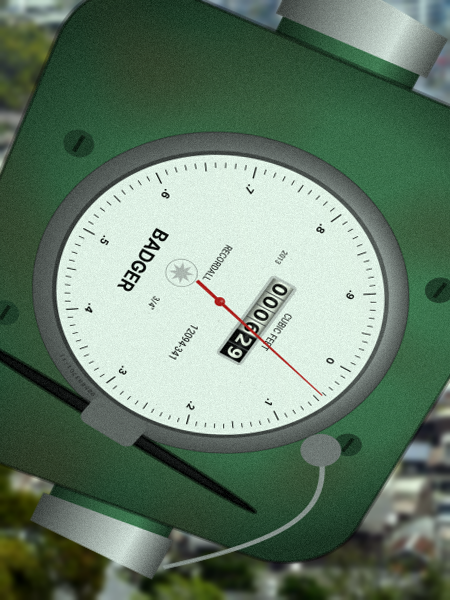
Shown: 629.04 ft³
